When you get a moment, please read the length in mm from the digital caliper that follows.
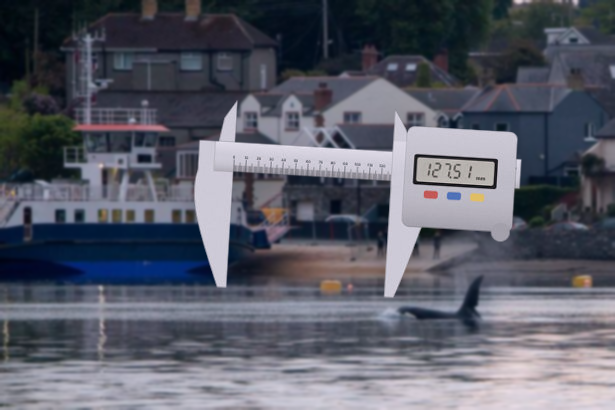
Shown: 127.51 mm
